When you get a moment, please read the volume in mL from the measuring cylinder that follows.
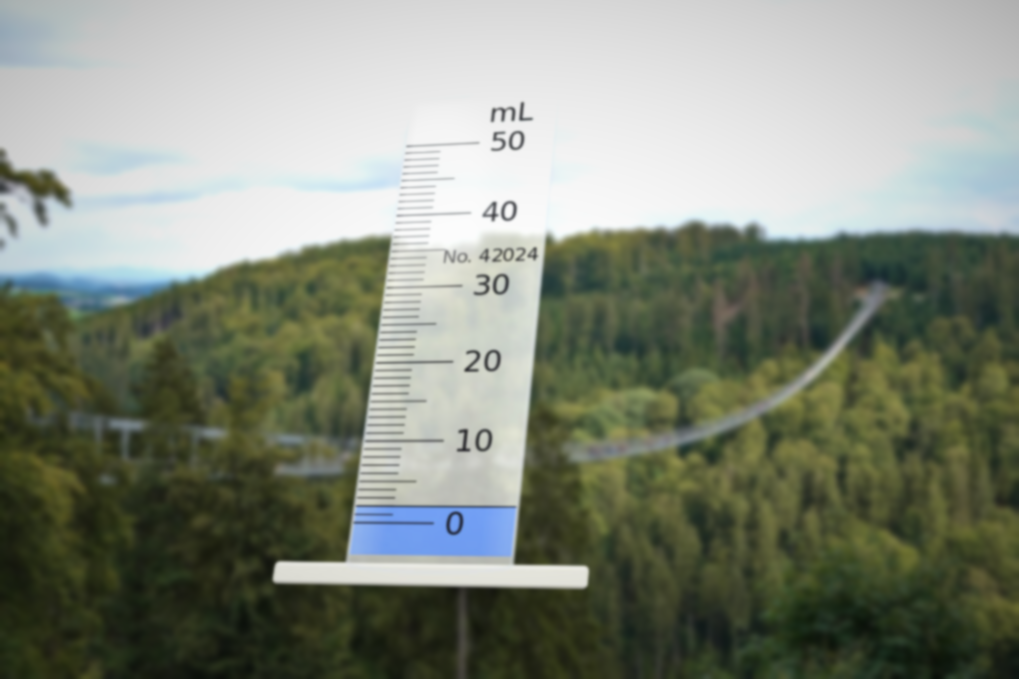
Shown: 2 mL
